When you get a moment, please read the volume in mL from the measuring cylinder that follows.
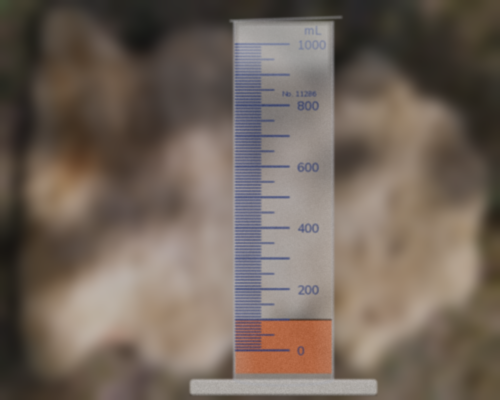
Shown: 100 mL
